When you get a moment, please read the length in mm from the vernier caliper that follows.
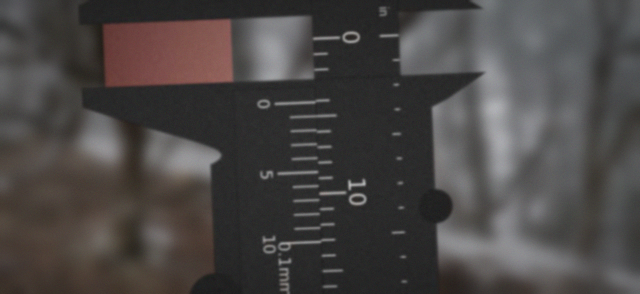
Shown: 4.1 mm
